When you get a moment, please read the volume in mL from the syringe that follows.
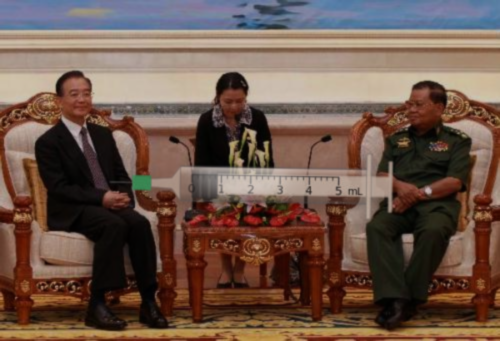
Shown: 0 mL
